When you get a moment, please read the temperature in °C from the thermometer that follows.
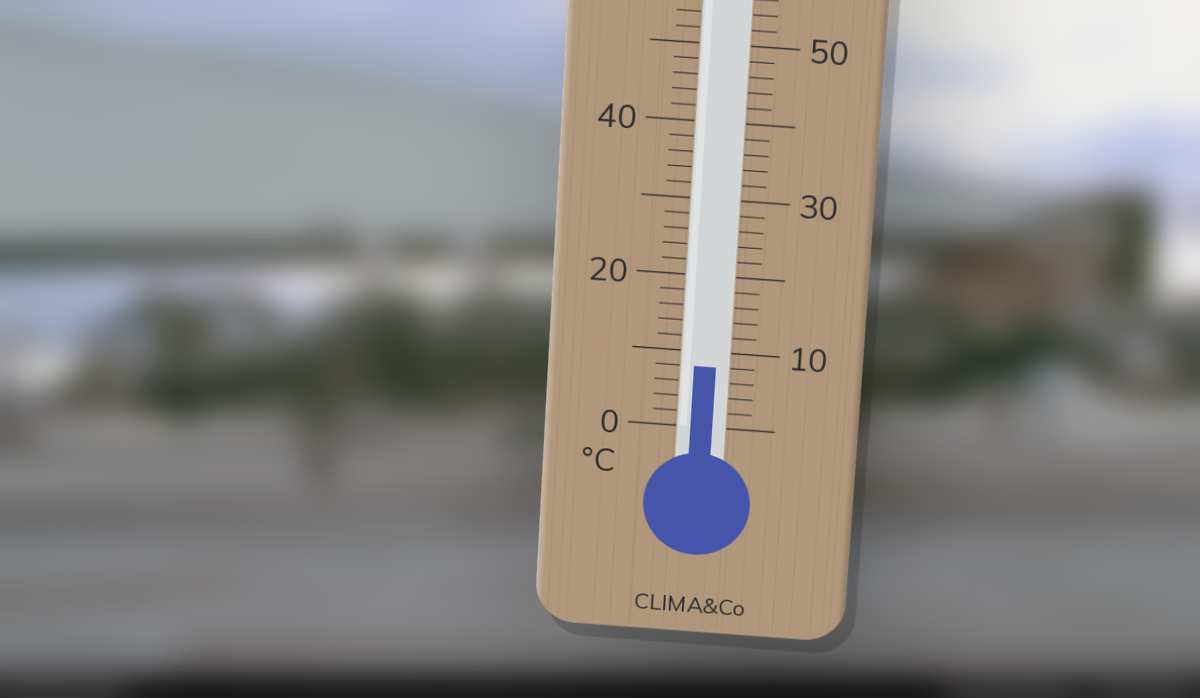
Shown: 8 °C
